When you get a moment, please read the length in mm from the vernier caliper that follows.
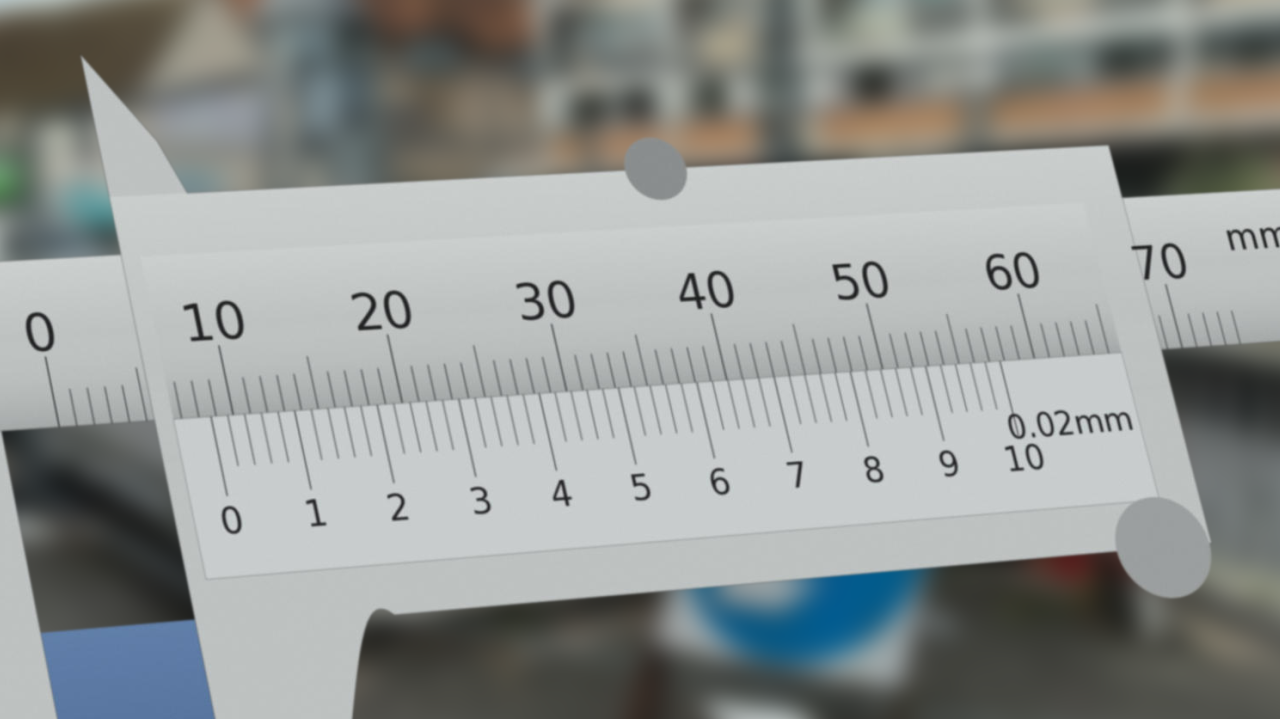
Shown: 8.7 mm
